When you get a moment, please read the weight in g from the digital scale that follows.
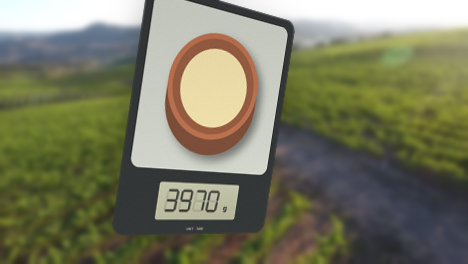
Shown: 3970 g
